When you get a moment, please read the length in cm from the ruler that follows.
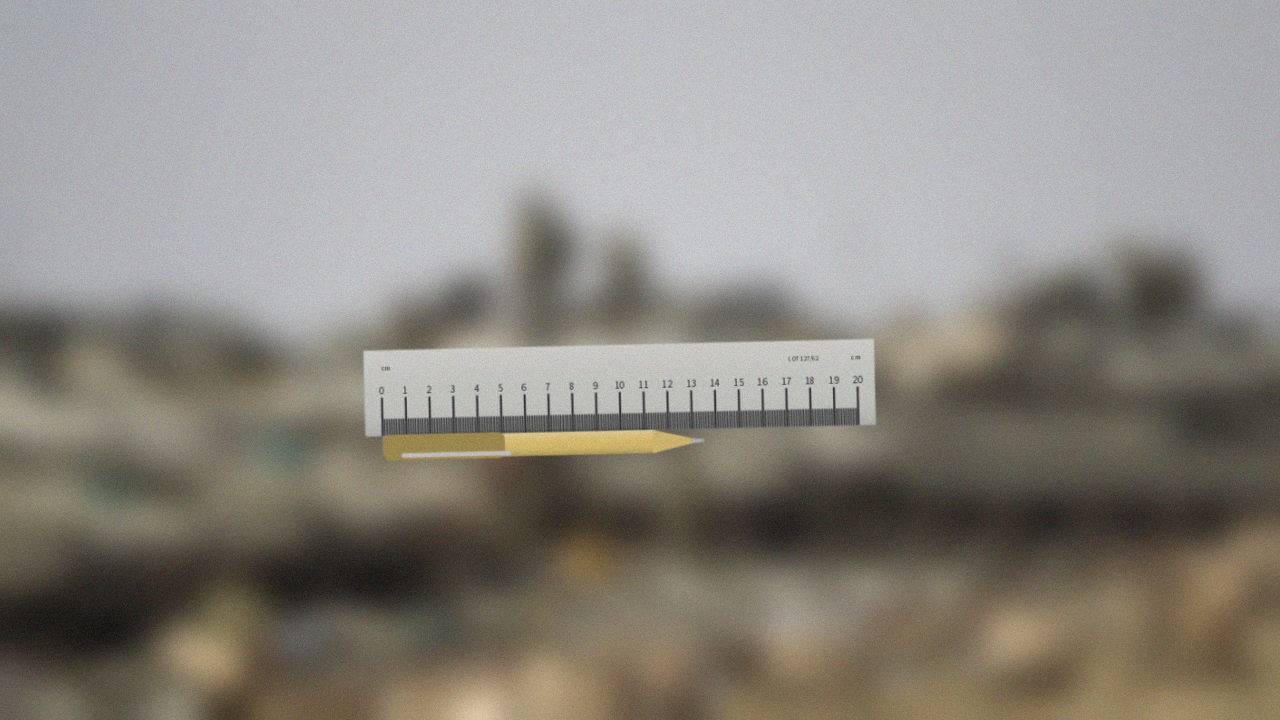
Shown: 13.5 cm
